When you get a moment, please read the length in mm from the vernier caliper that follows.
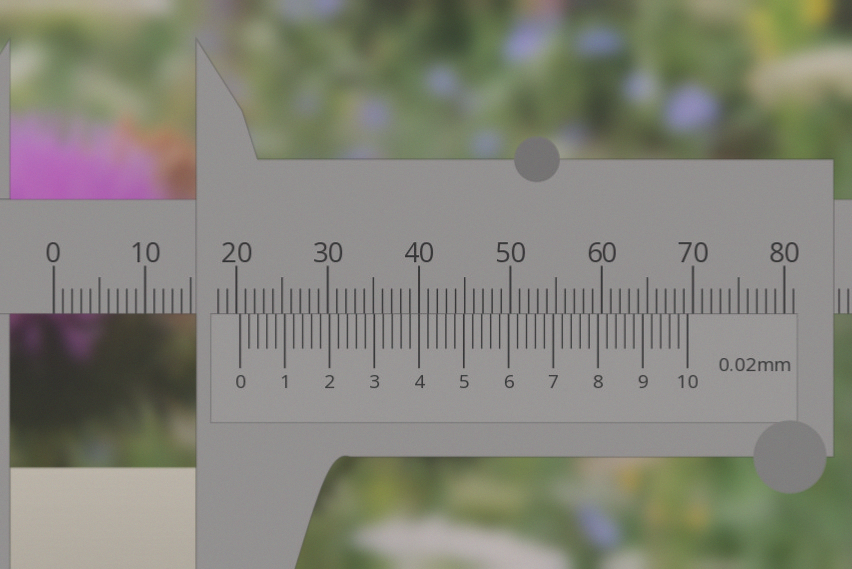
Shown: 20.4 mm
